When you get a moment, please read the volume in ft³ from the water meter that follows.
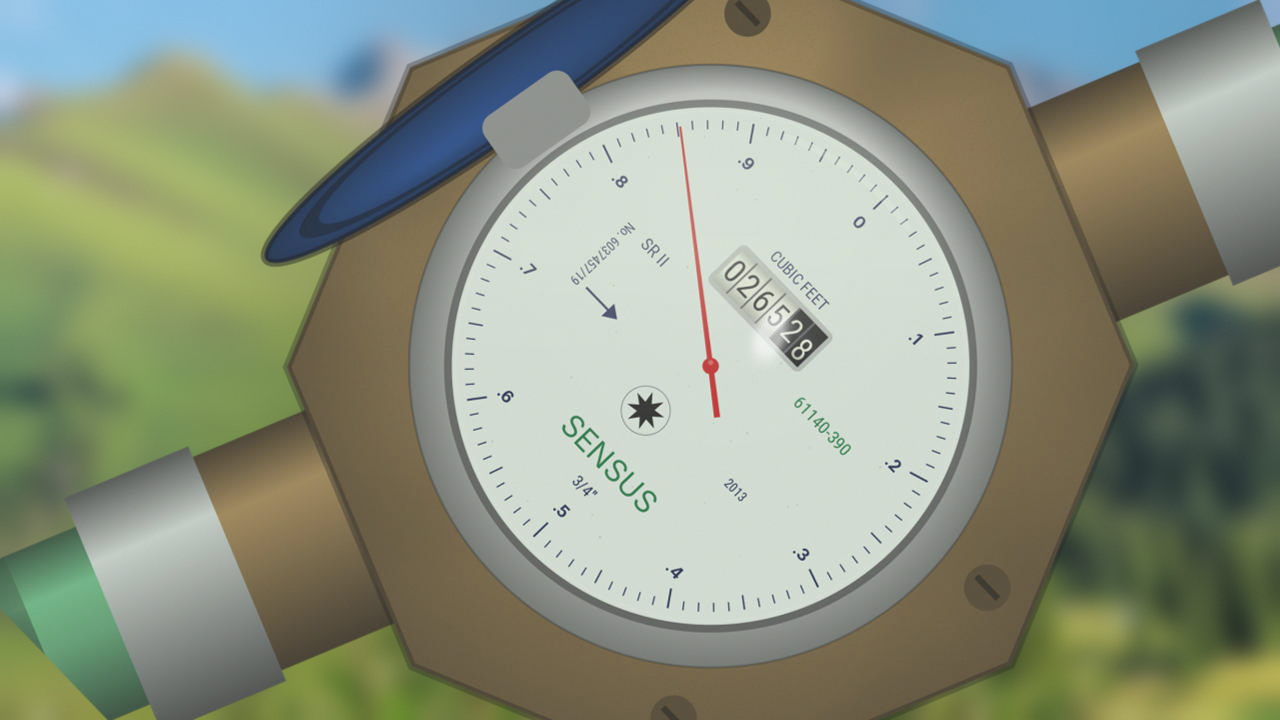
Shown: 26527.85 ft³
